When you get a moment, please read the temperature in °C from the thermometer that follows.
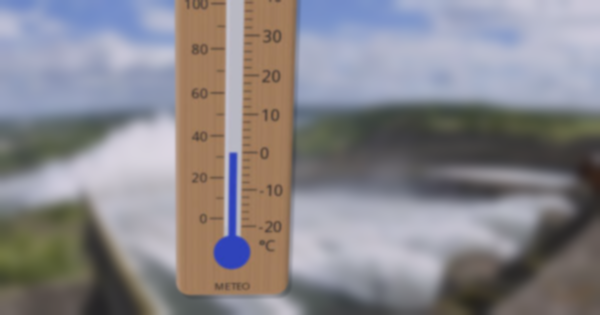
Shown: 0 °C
